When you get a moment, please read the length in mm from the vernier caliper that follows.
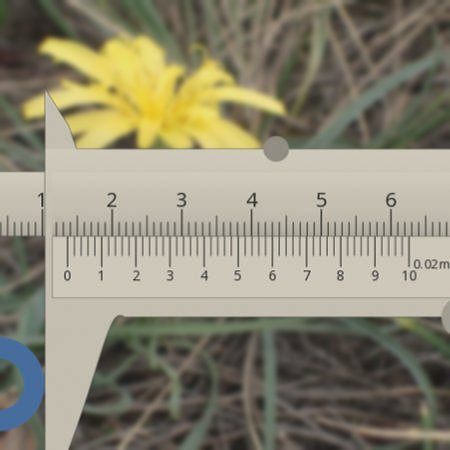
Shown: 13.6 mm
